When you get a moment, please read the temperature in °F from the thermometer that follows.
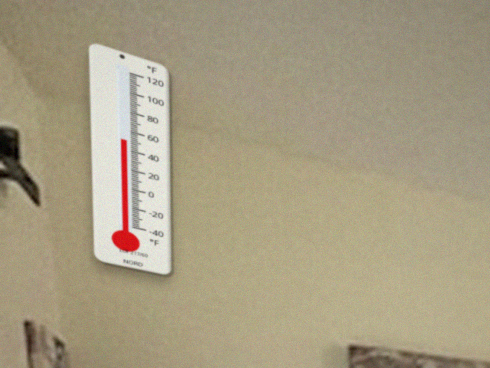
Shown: 50 °F
